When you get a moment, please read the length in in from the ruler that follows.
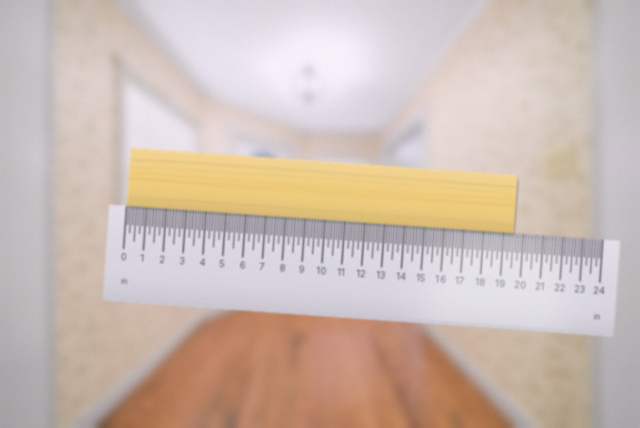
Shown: 19.5 in
